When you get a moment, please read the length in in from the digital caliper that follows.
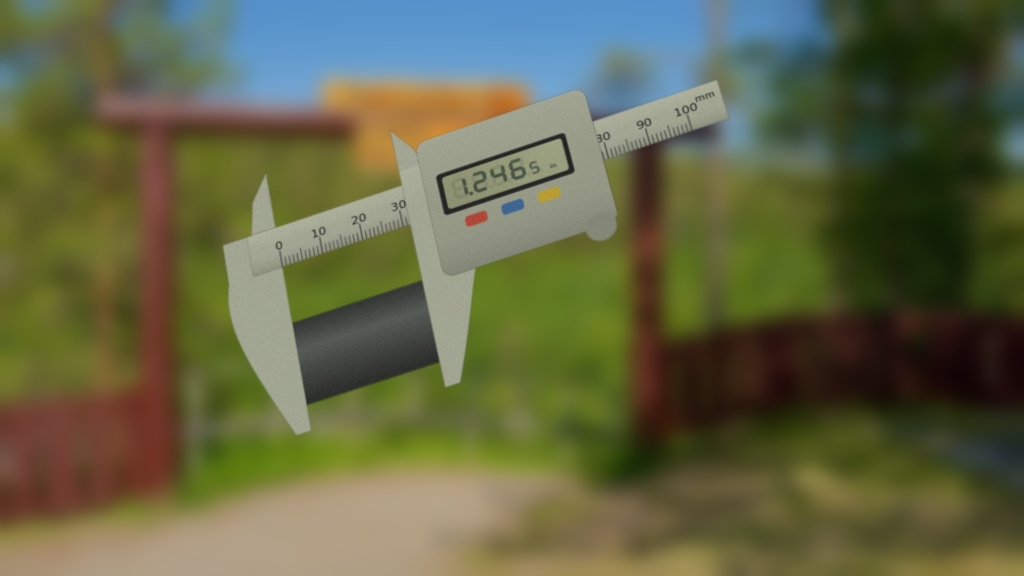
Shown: 1.2465 in
